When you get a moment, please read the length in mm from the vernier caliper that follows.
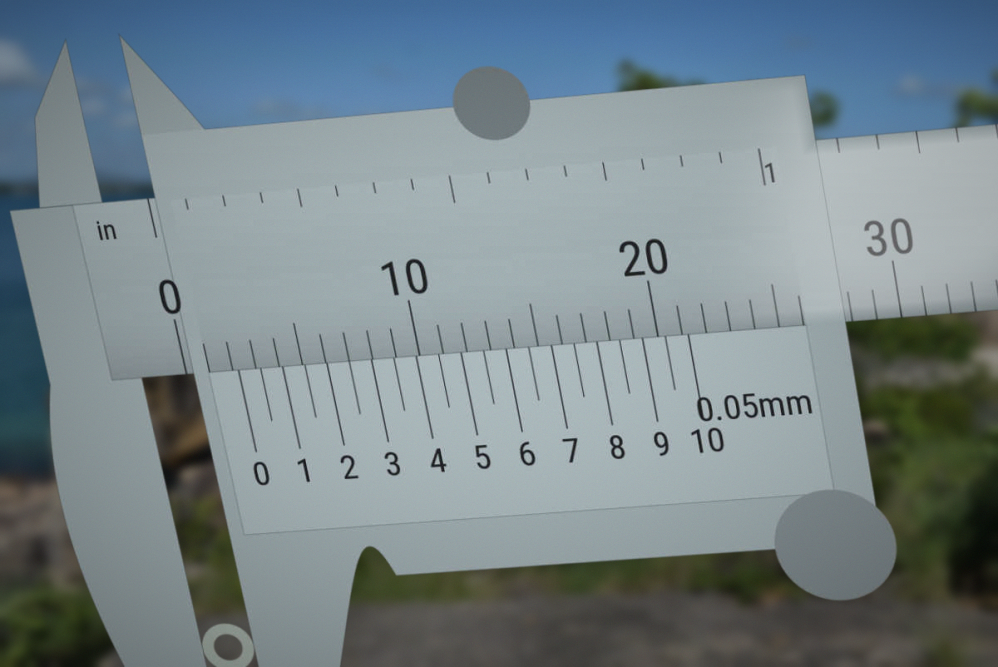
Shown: 2.25 mm
